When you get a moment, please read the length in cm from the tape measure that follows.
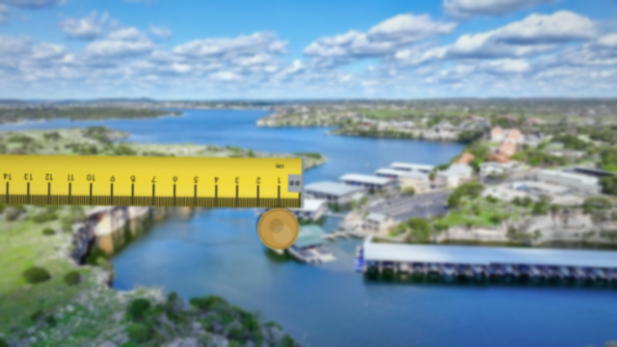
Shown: 2 cm
